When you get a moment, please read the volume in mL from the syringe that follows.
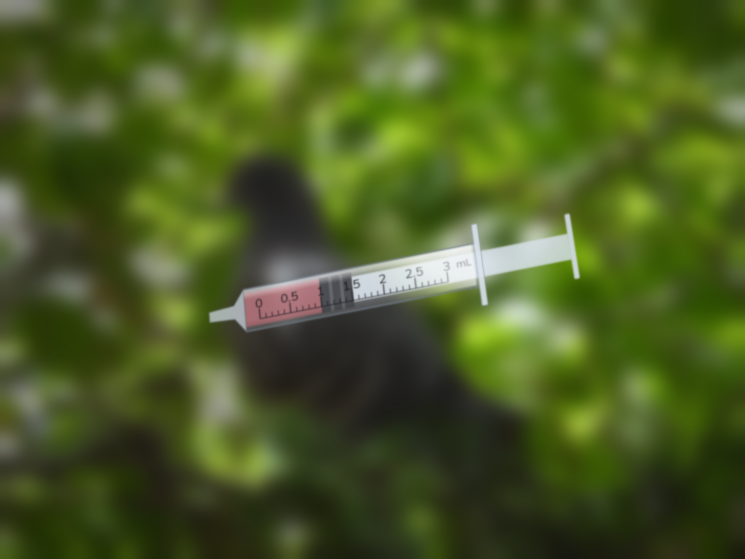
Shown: 1 mL
